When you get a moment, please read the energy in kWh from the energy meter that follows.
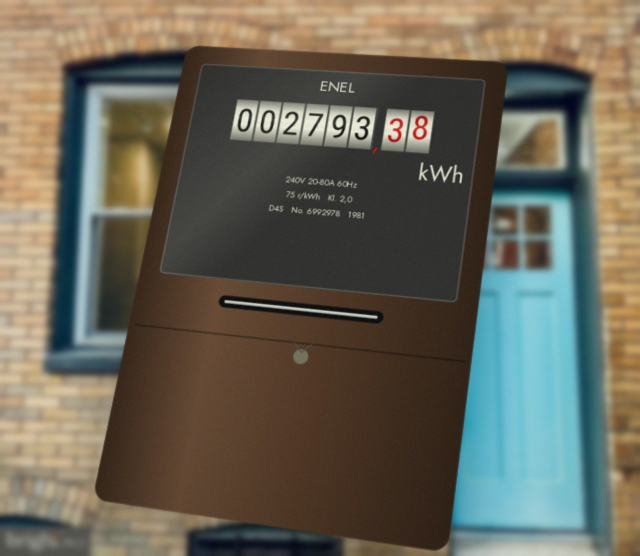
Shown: 2793.38 kWh
